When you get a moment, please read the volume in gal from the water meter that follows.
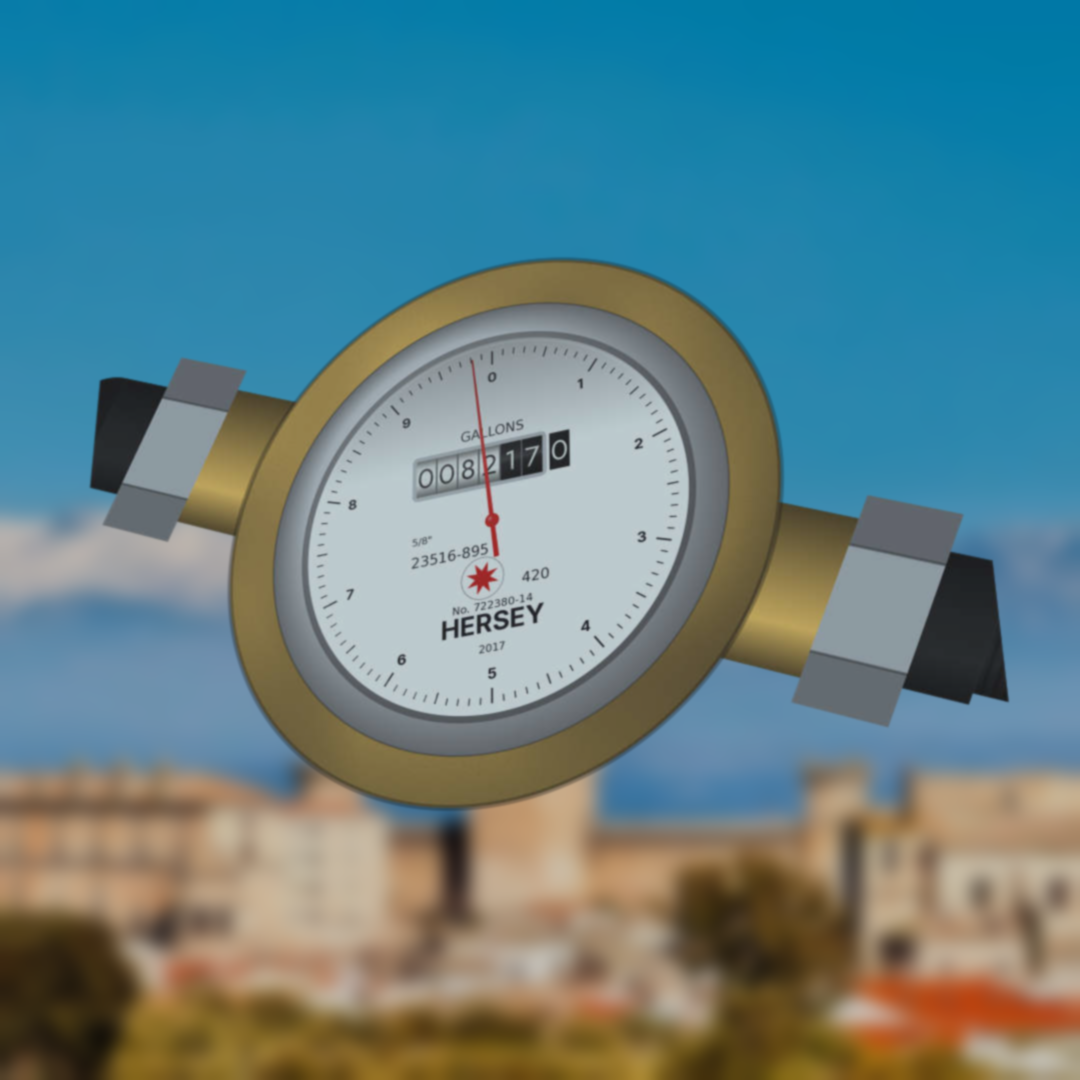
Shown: 82169.8 gal
